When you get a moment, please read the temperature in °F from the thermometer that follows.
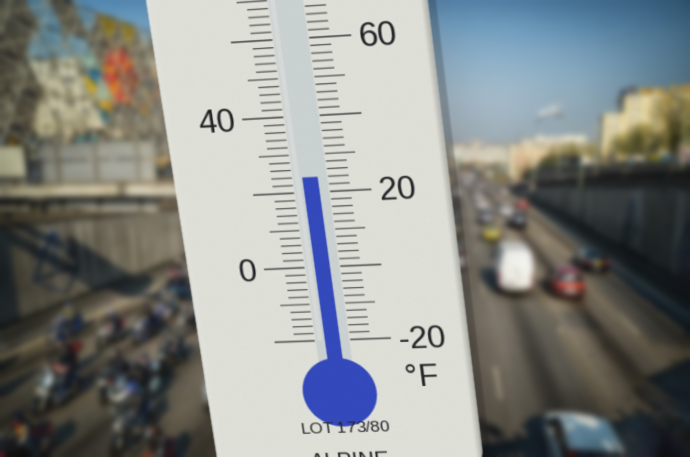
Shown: 24 °F
